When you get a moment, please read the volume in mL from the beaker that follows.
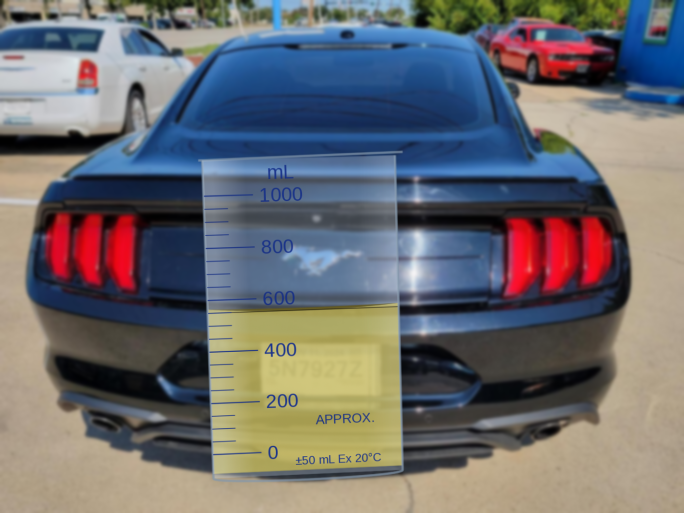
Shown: 550 mL
